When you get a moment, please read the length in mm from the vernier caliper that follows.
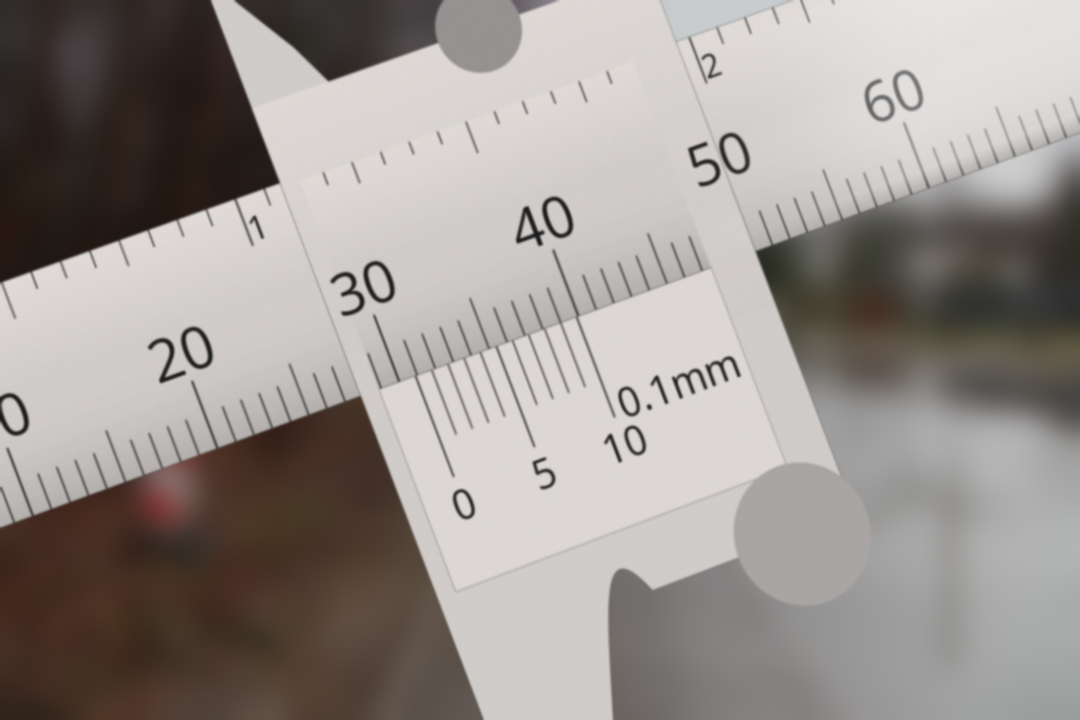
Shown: 30.9 mm
